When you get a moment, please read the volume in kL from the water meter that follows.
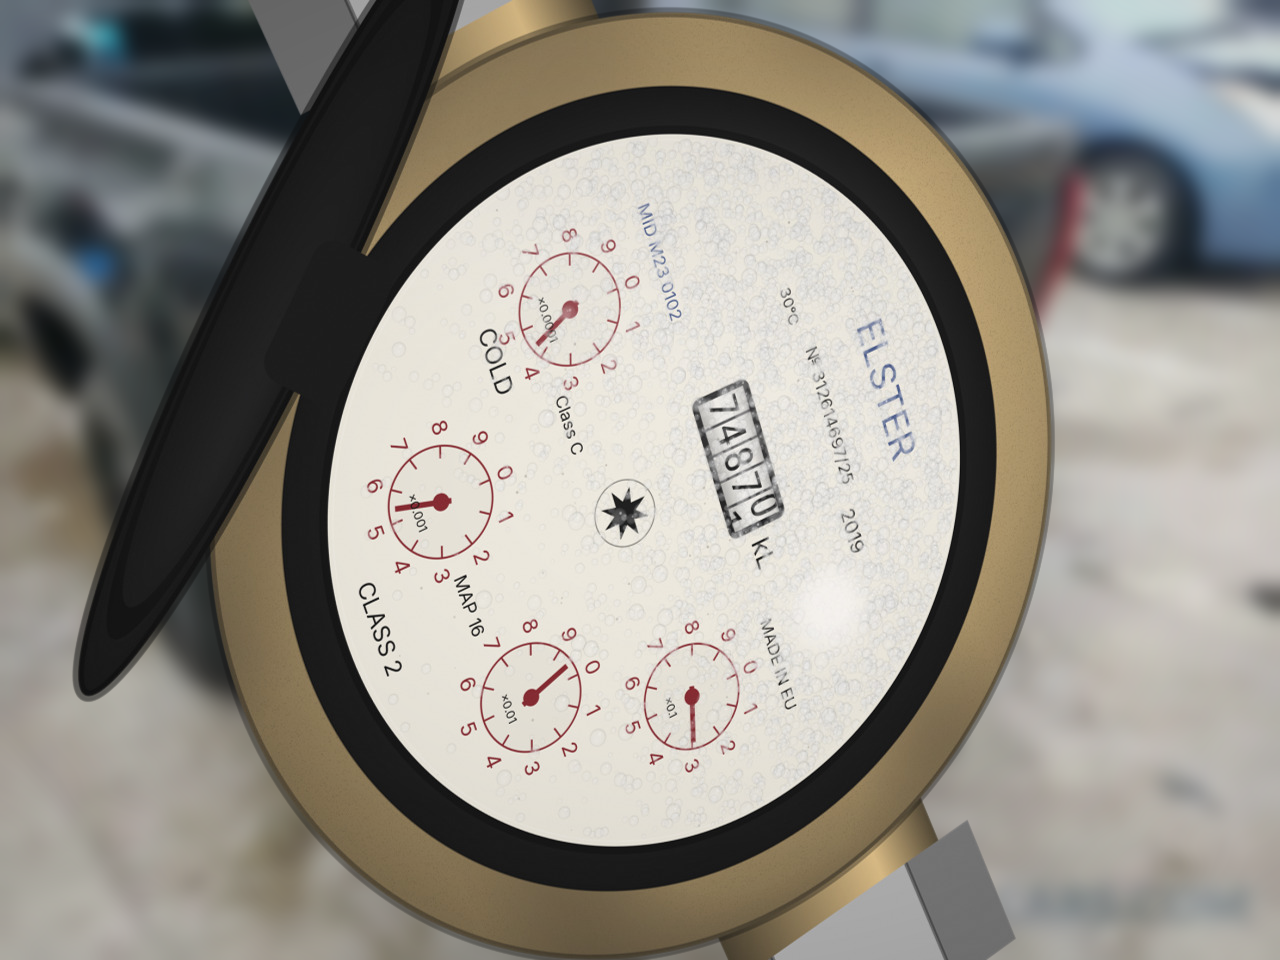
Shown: 74870.2954 kL
